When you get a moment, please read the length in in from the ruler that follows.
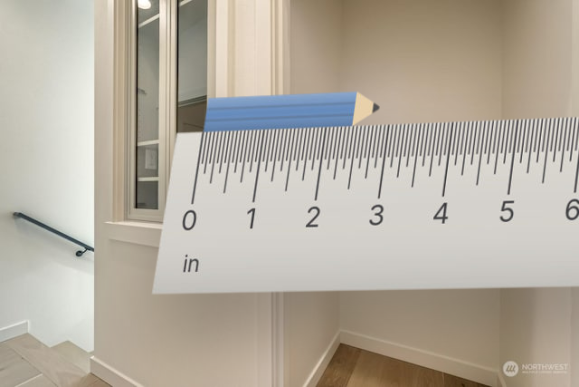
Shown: 2.8125 in
